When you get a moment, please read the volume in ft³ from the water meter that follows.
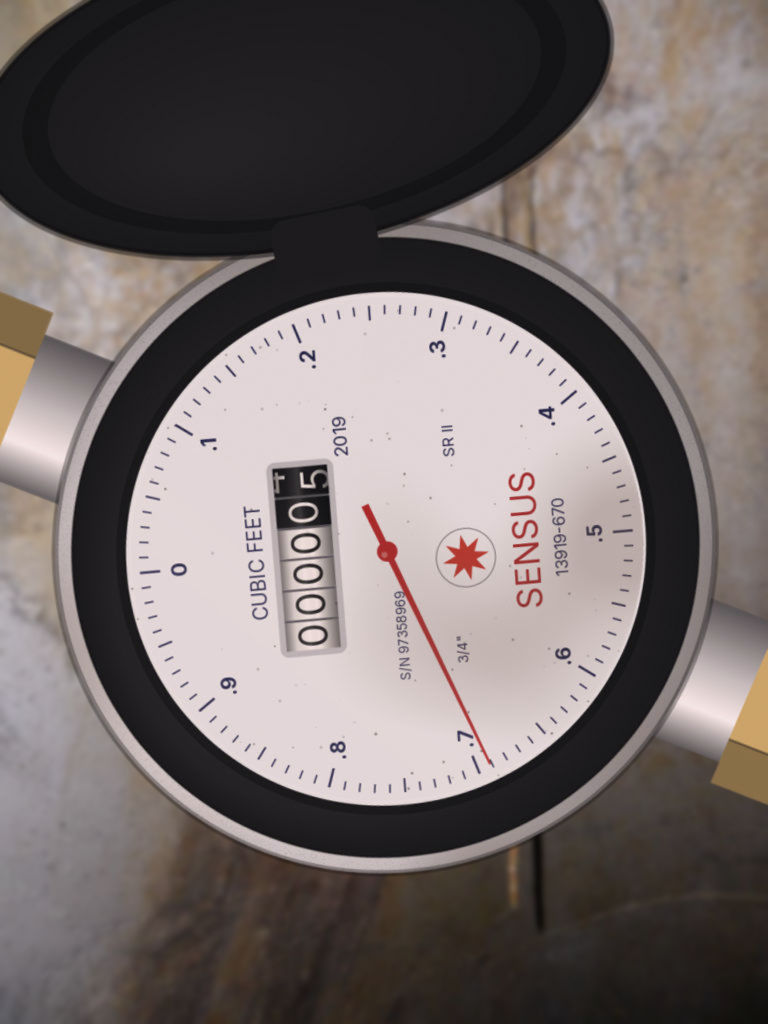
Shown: 4.69 ft³
